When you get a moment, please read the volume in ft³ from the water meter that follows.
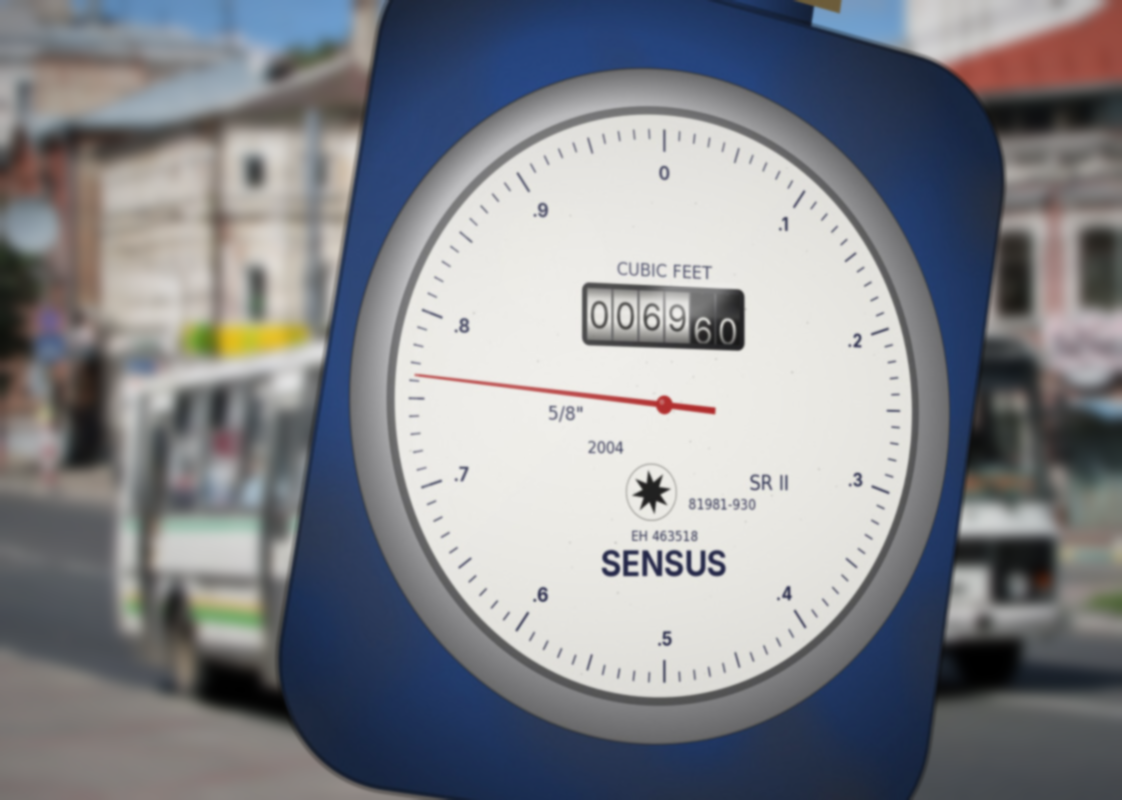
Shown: 6959.76 ft³
